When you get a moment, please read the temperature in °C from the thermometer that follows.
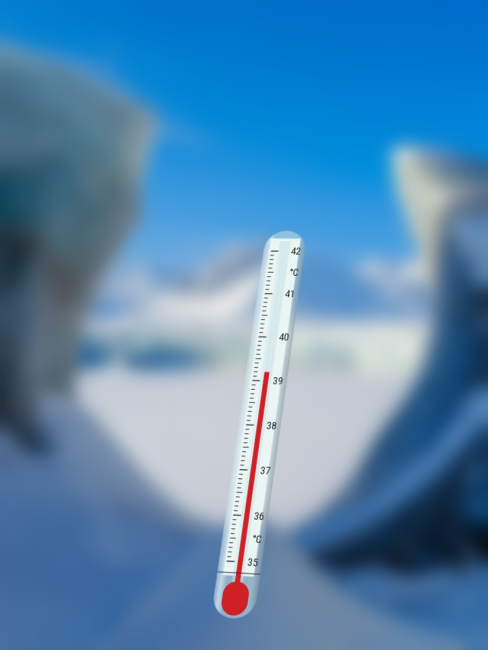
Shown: 39.2 °C
